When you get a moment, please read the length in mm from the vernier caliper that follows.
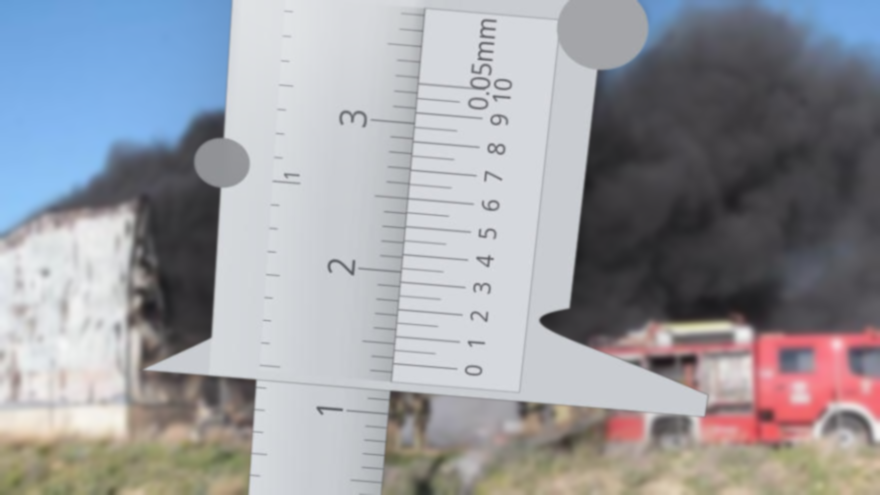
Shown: 13.6 mm
